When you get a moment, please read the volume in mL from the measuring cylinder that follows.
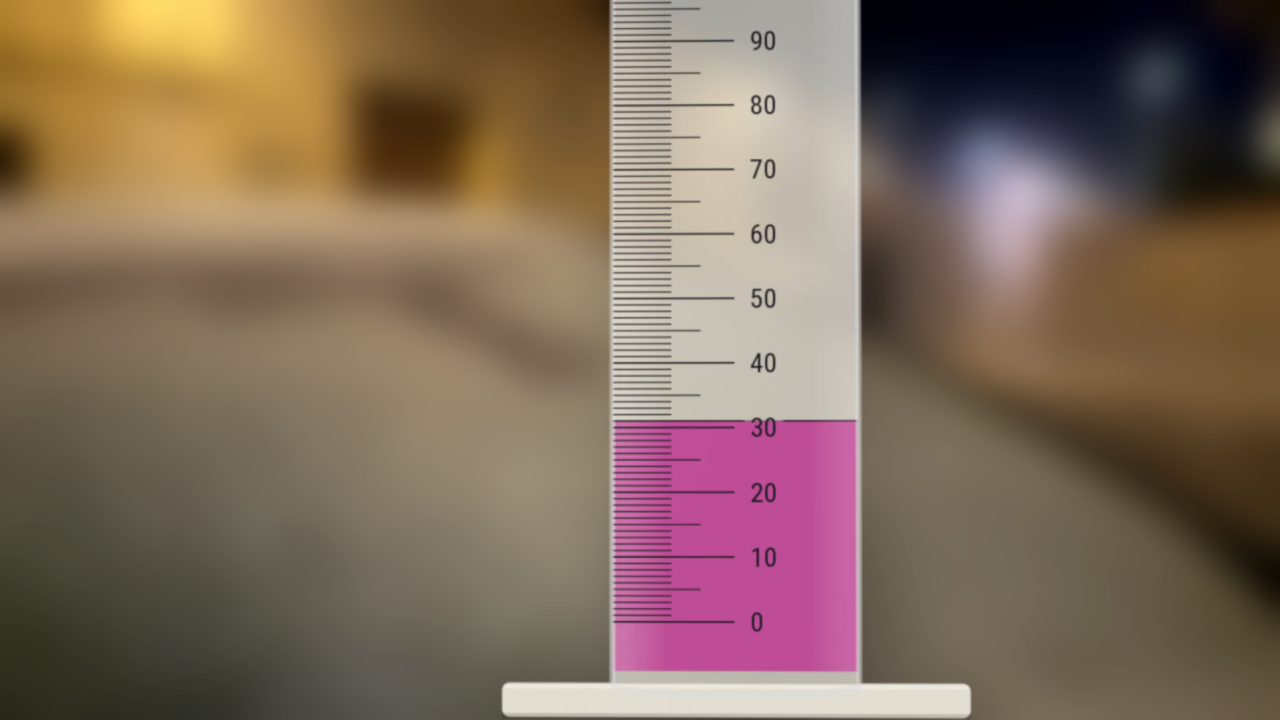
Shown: 31 mL
